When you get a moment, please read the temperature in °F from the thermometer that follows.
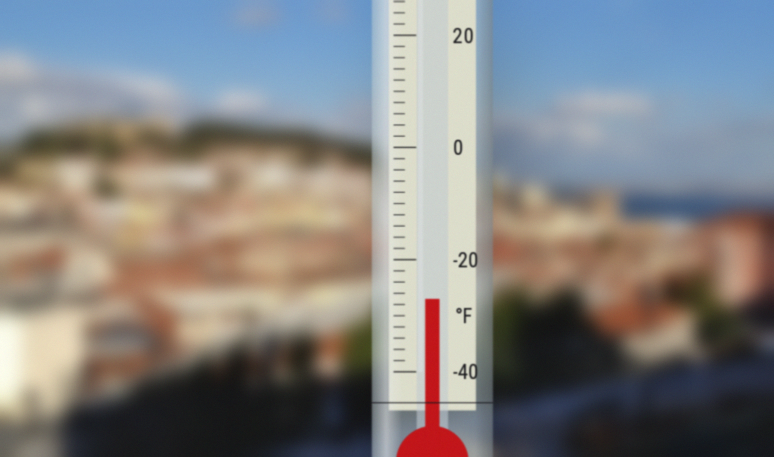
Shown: -27 °F
